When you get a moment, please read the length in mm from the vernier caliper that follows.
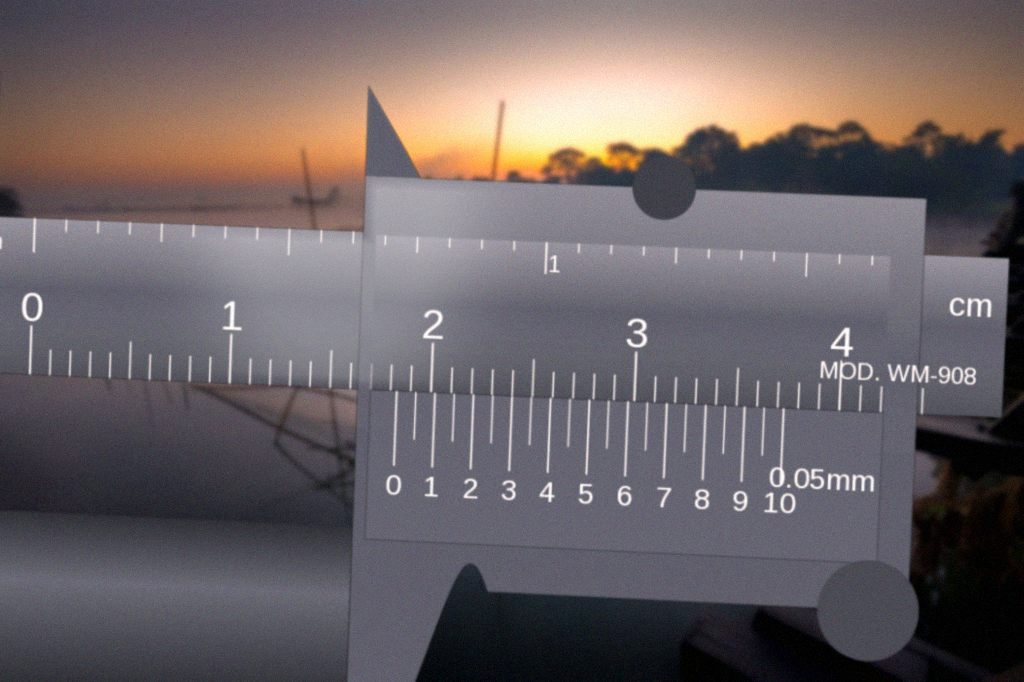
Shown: 18.3 mm
